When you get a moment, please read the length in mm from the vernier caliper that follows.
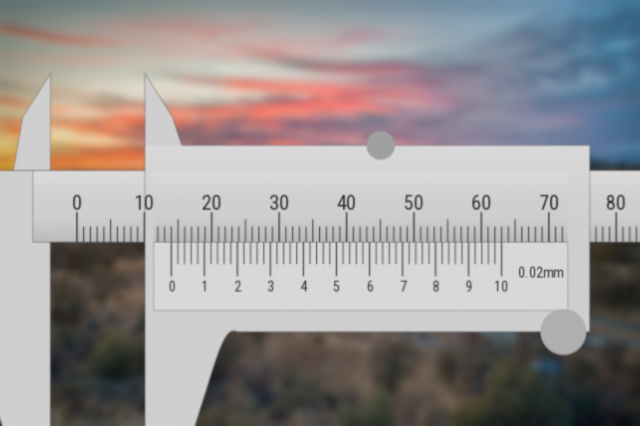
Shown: 14.0 mm
